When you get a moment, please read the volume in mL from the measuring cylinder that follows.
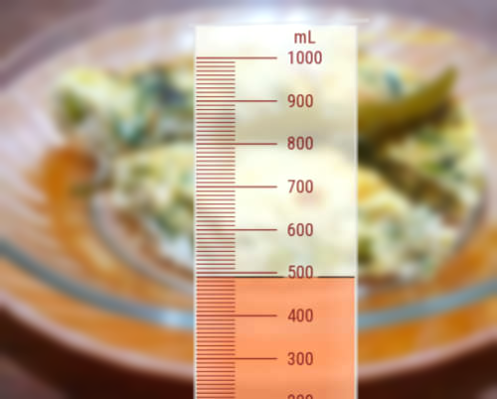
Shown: 490 mL
